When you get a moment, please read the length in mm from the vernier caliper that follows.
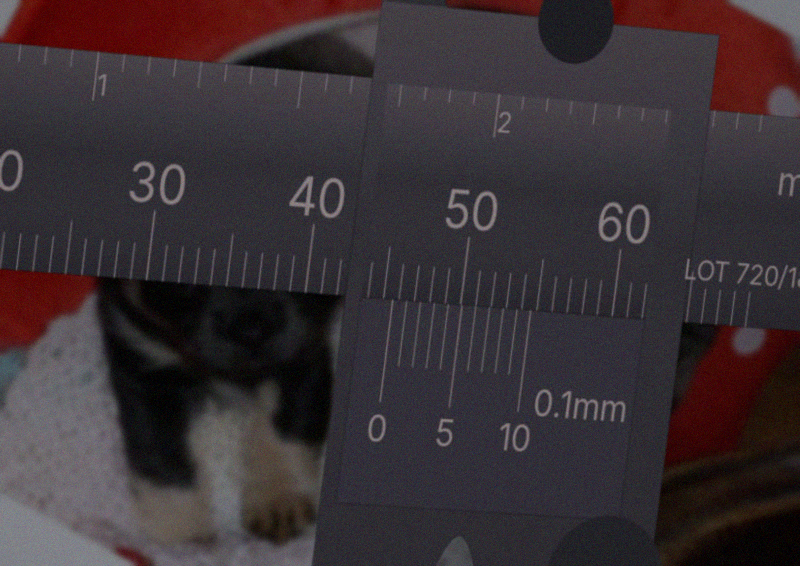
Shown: 45.6 mm
